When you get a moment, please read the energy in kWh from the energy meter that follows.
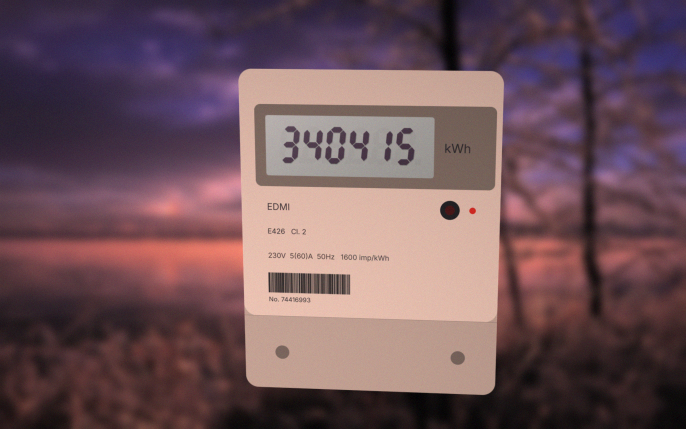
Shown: 340415 kWh
